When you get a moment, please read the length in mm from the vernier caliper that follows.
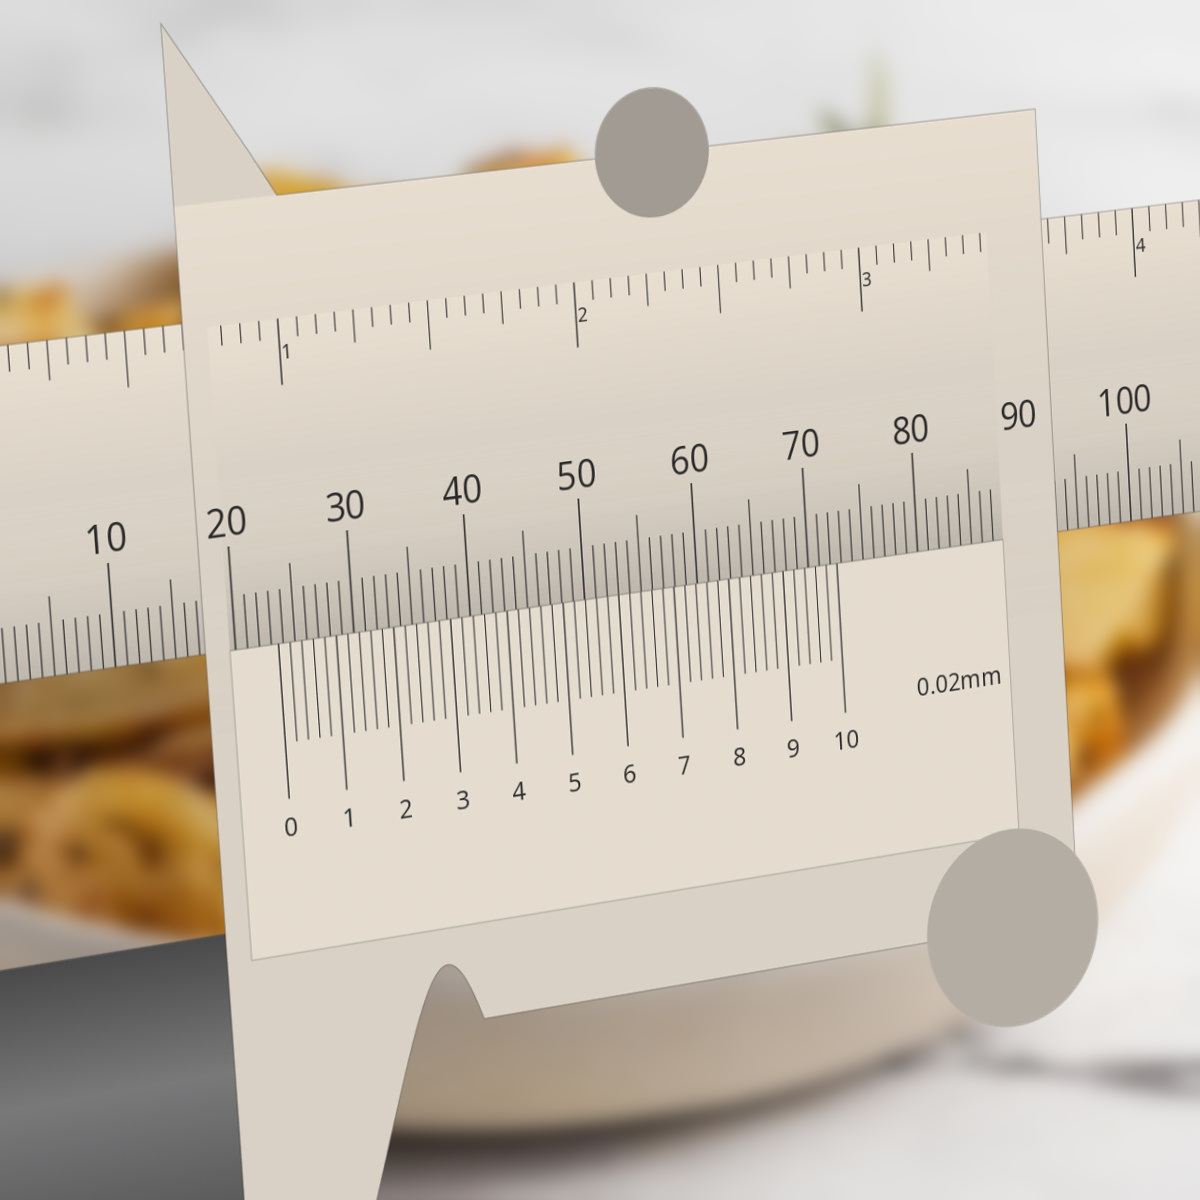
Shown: 23.6 mm
